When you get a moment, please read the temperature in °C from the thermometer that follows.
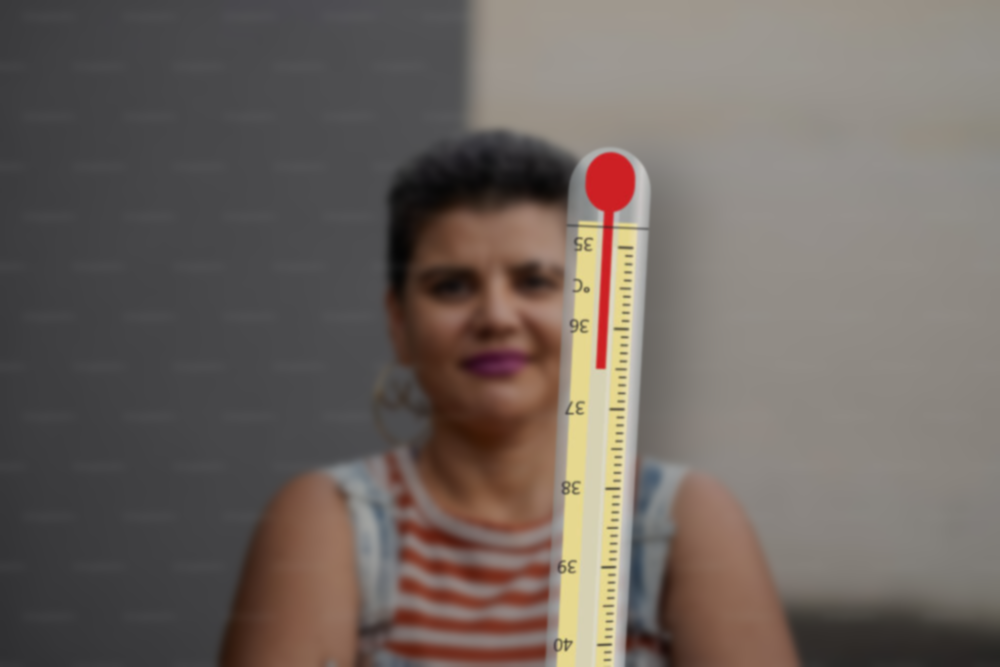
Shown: 36.5 °C
